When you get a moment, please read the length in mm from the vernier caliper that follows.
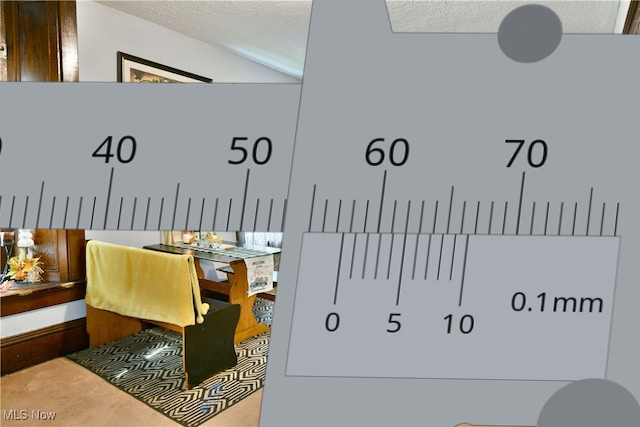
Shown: 57.5 mm
